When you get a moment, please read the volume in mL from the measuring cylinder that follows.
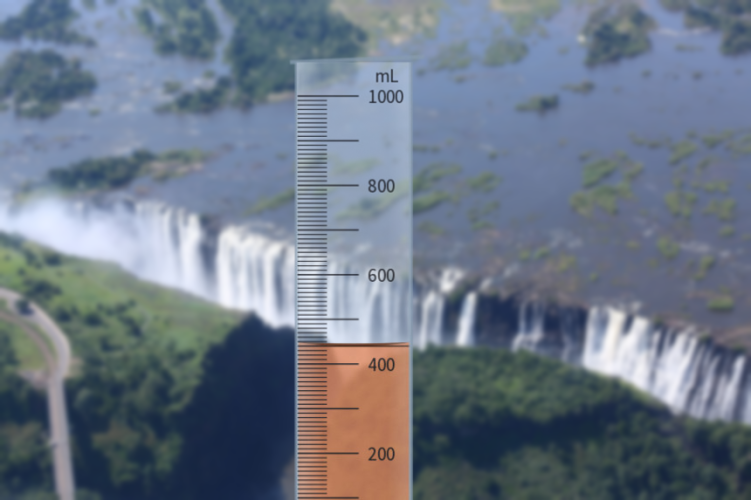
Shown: 440 mL
